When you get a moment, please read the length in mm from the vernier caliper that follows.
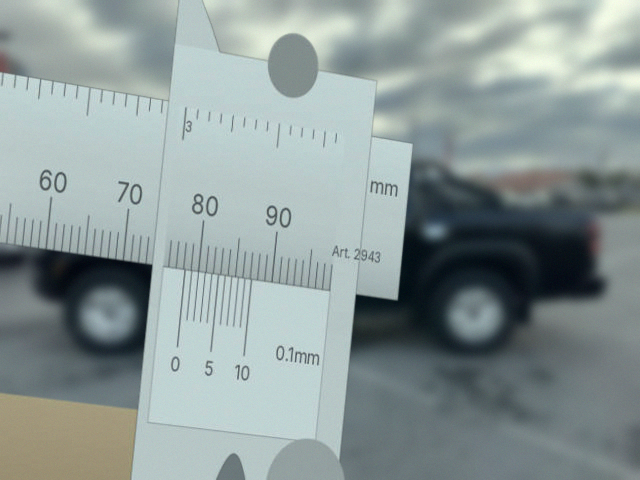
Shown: 78.2 mm
